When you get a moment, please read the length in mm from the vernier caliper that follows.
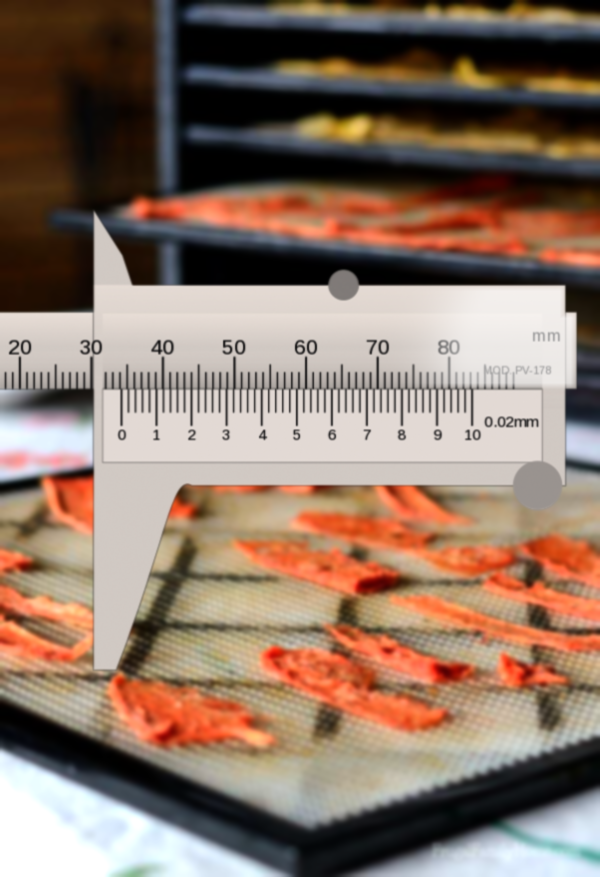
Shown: 34.2 mm
